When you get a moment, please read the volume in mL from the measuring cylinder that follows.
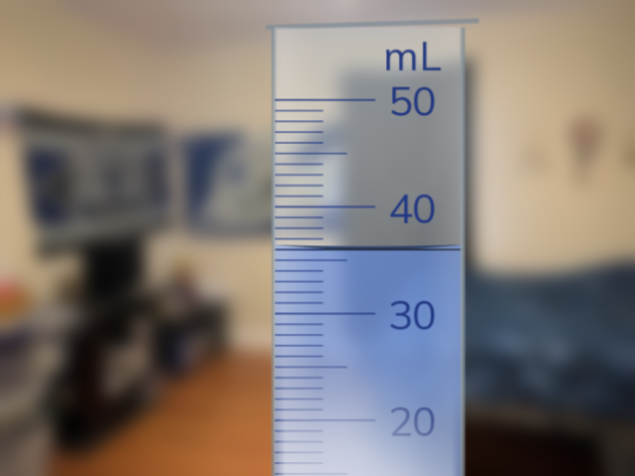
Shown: 36 mL
